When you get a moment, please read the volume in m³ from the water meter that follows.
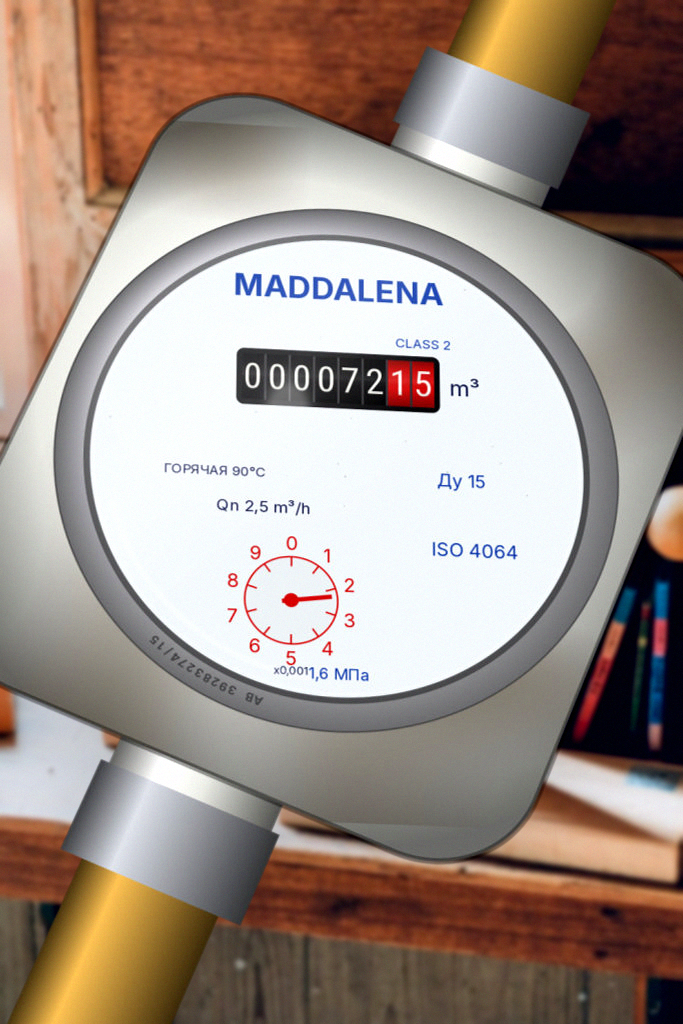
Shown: 72.152 m³
